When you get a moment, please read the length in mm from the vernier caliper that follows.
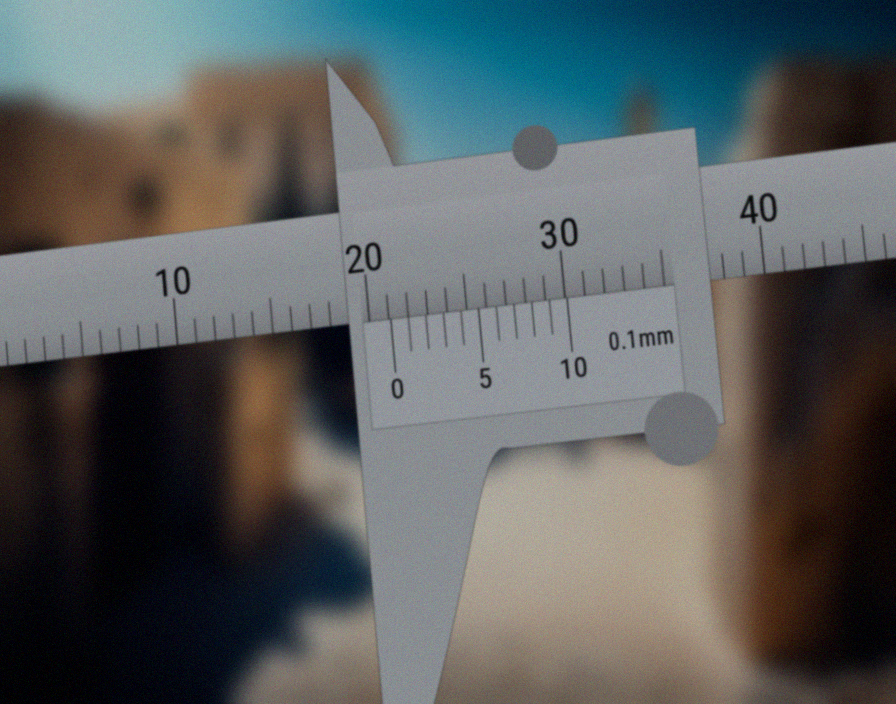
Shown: 21.1 mm
